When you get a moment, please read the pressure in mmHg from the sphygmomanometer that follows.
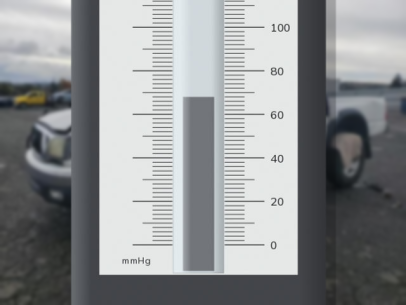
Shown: 68 mmHg
